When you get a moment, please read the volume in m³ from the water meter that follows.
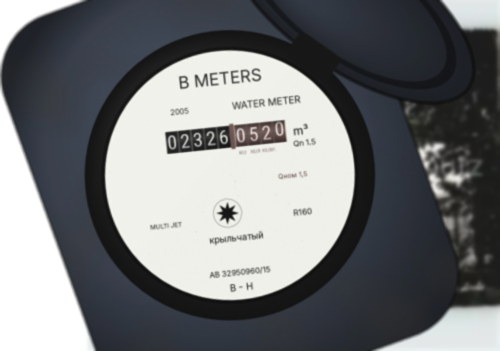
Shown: 2326.0520 m³
